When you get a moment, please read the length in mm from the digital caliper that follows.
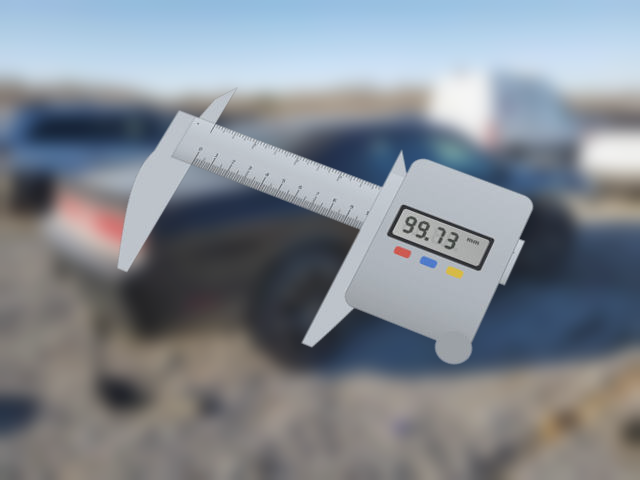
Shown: 99.73 mm
